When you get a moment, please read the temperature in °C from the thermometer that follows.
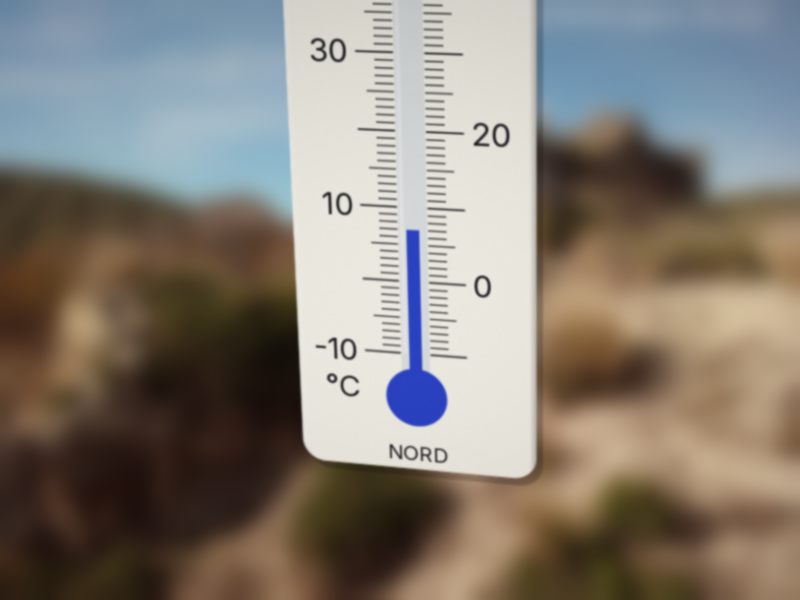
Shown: 7 °C
